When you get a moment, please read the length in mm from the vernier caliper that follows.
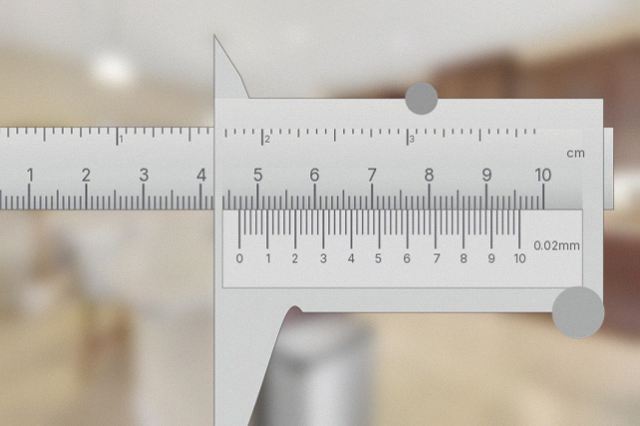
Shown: 46.8 mm
